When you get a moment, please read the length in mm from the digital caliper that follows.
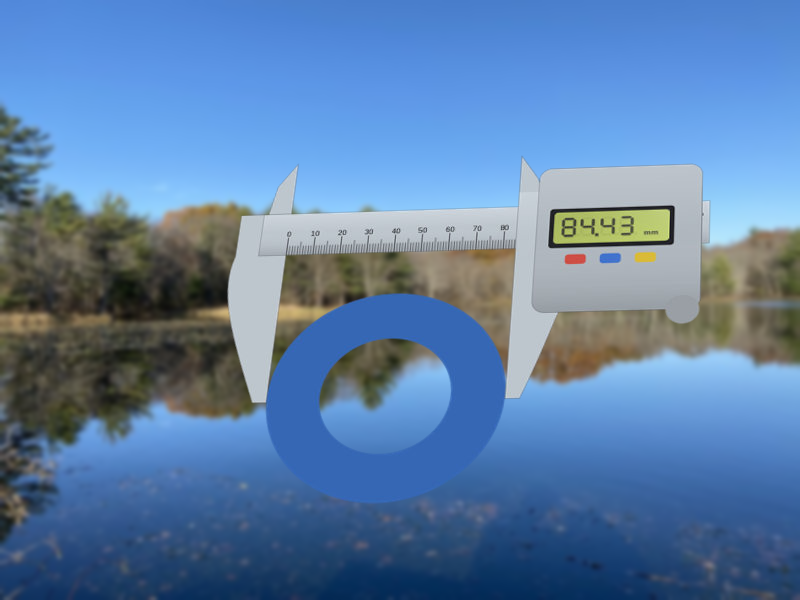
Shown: 84.43 mm
